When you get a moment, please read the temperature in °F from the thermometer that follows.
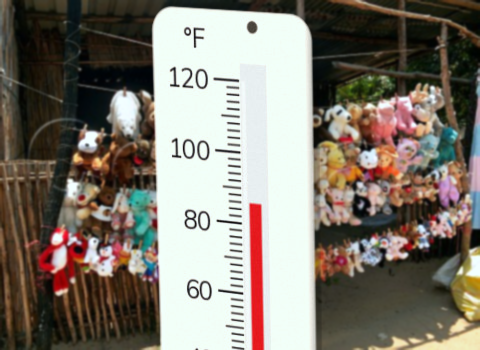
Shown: 86 °F
